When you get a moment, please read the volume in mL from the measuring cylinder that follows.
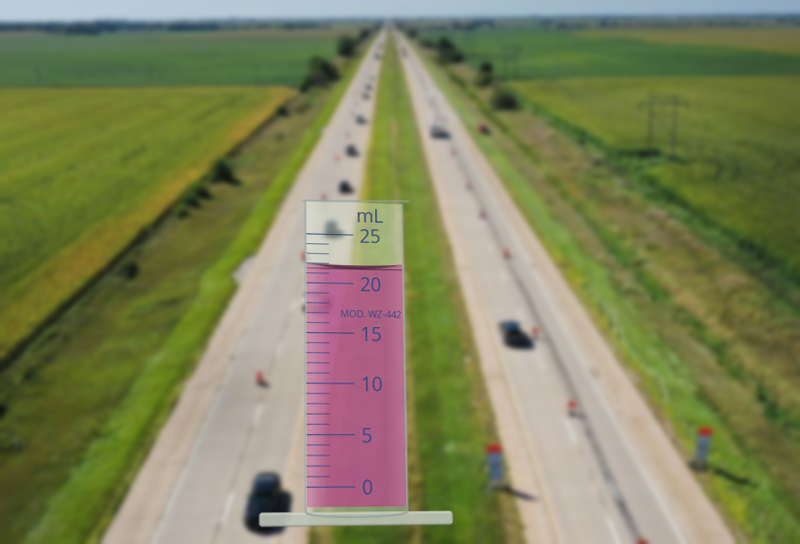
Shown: 21.5 mL
